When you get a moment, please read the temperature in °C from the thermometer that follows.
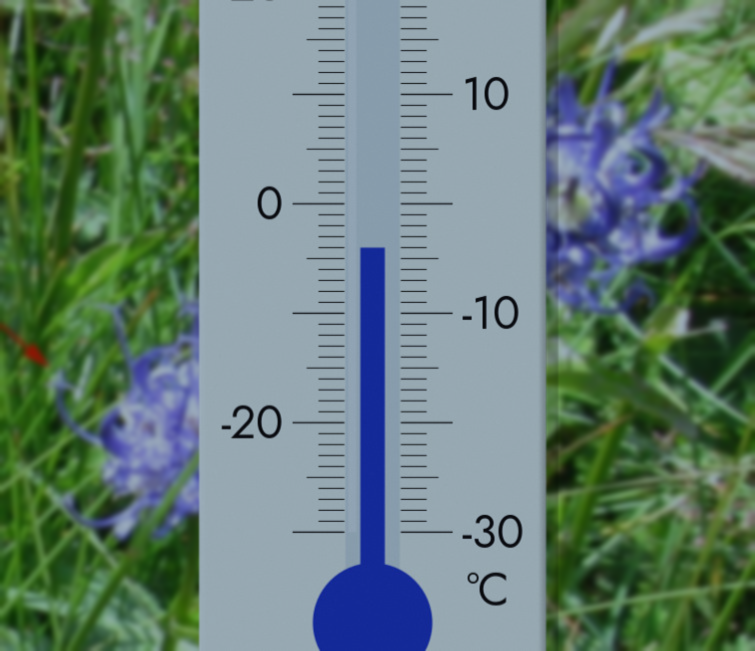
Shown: -4 °C
